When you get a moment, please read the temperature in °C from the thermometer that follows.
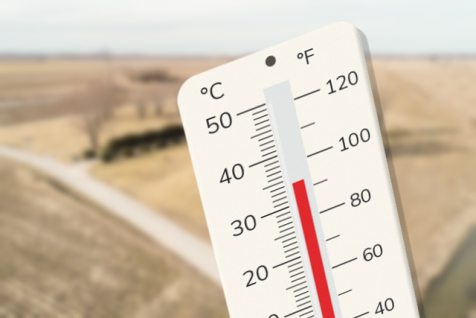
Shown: 34 °C
